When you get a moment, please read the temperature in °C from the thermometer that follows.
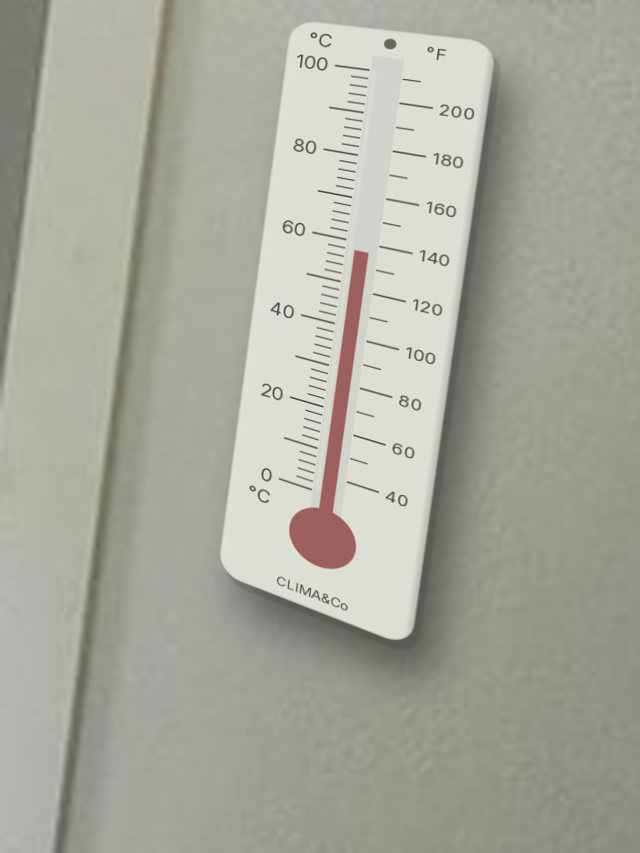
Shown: 58 °C
